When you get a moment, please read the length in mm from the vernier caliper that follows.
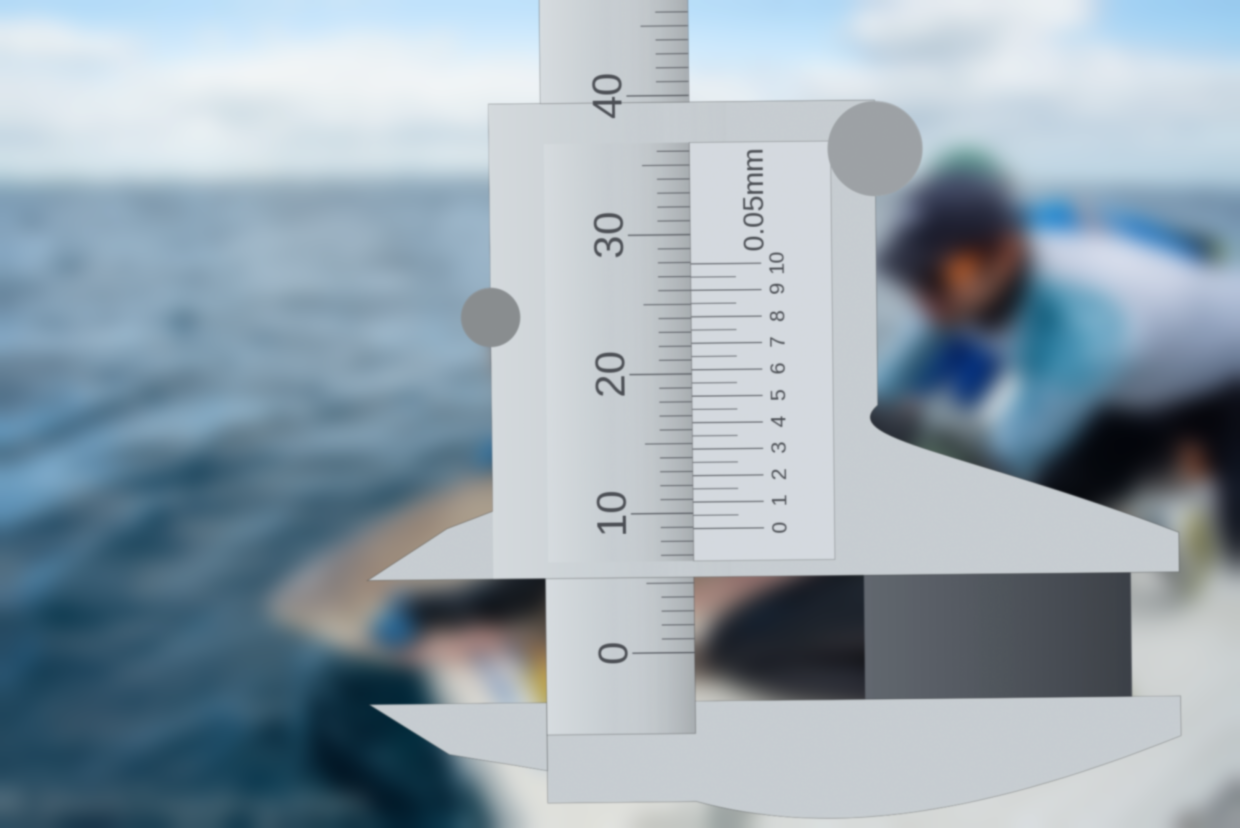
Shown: 8.9 mm
